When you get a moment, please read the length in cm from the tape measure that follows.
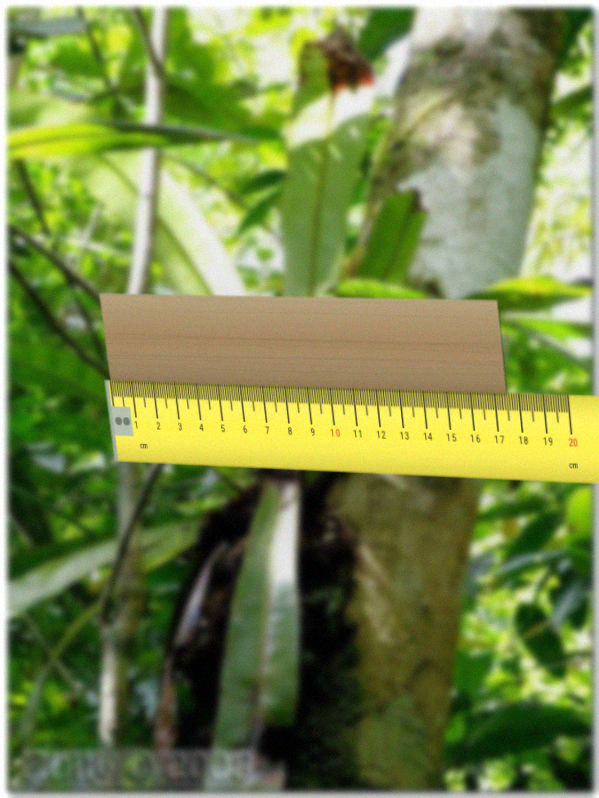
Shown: 17.5 cm
